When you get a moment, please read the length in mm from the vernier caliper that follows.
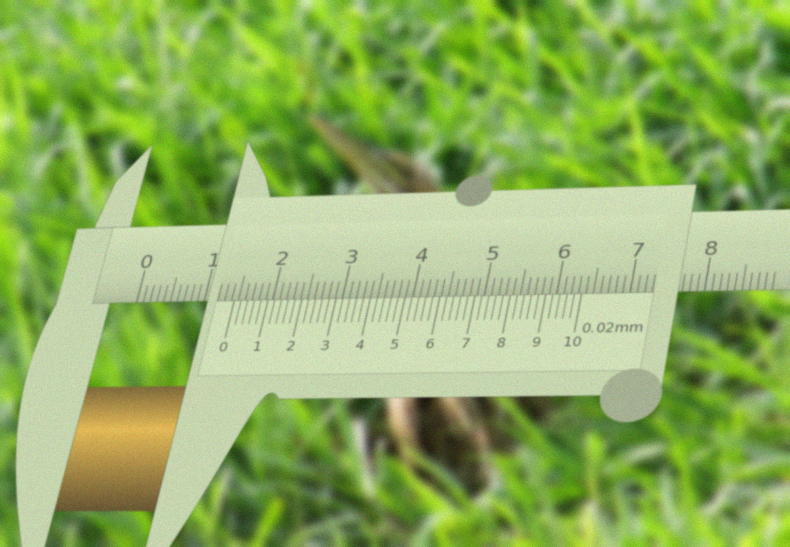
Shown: 14.4 mm
